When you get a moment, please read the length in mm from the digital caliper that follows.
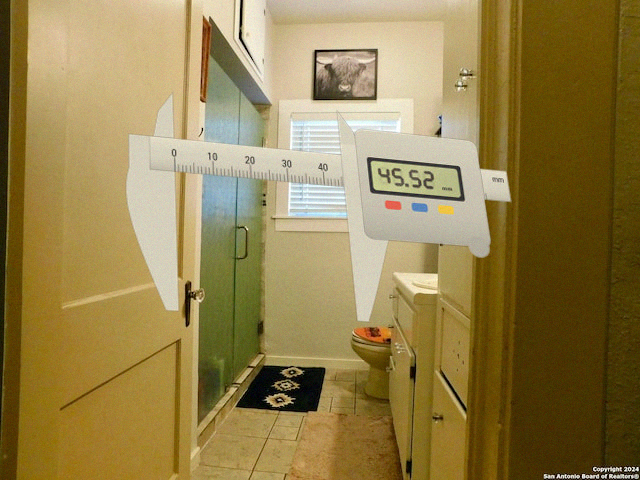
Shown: 45.52 mm
